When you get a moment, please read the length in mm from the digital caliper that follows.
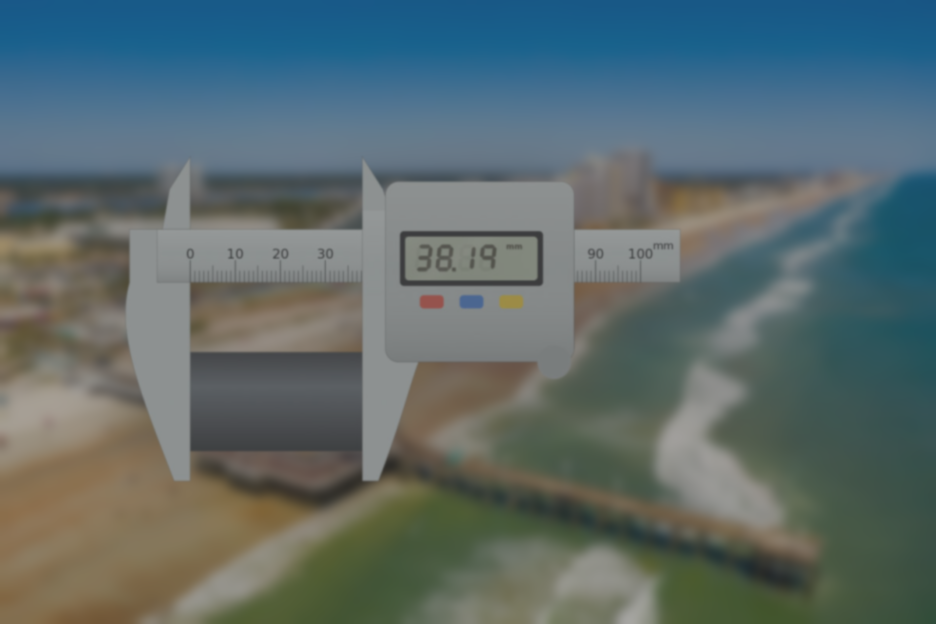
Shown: 38.19 mm
